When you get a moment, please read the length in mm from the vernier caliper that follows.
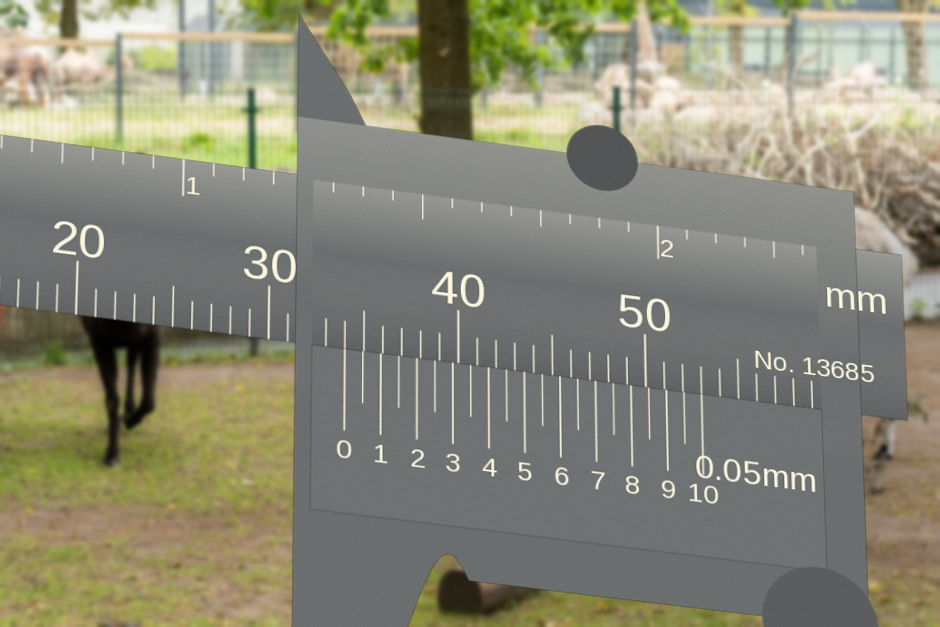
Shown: 34.0 mm
